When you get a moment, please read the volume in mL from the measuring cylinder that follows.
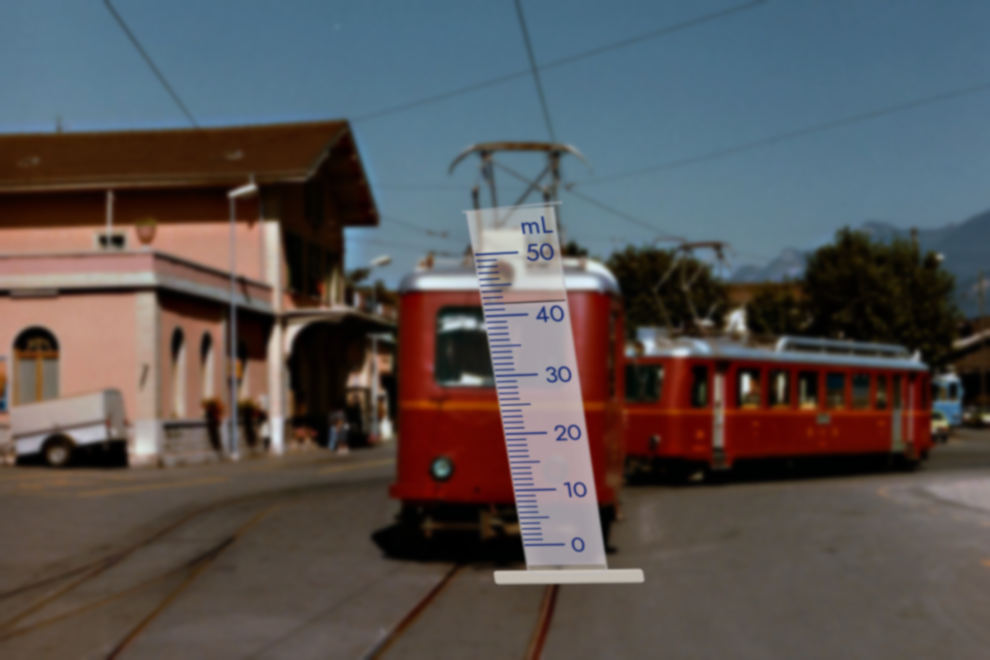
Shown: 42 mL
